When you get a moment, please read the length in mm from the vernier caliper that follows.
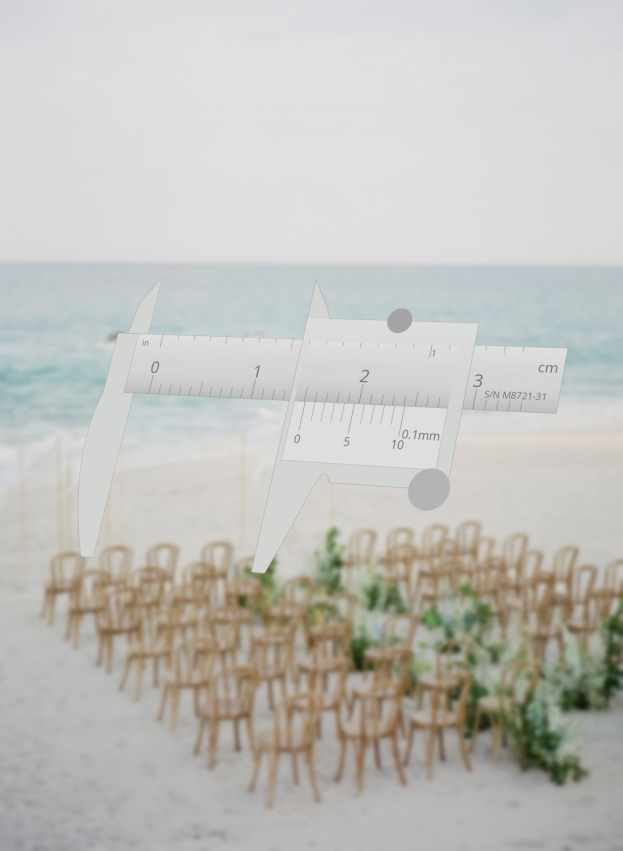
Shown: 15.1 mm
